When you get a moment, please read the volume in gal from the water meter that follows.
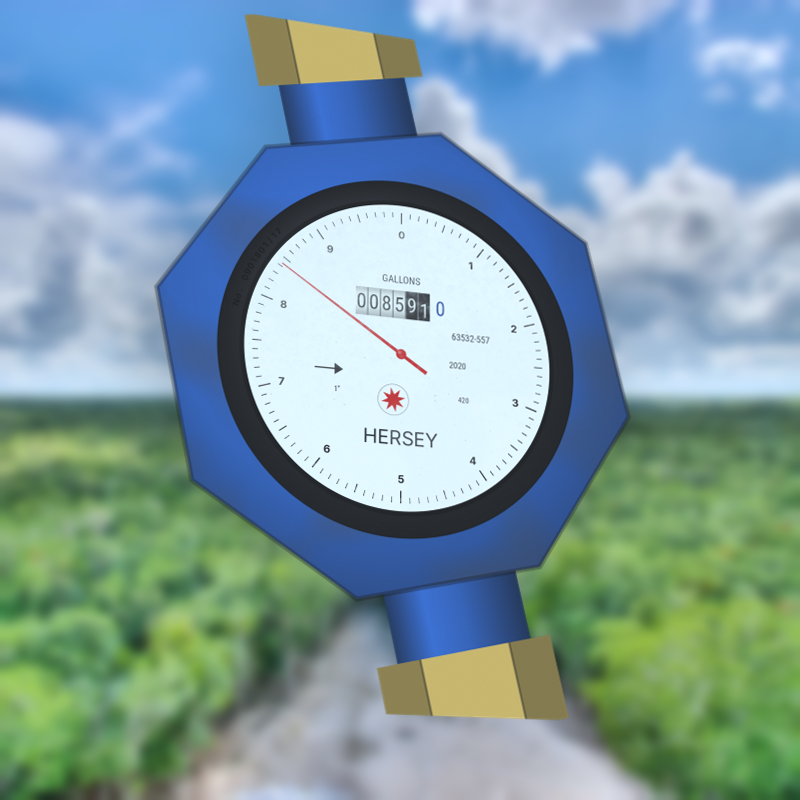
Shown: 85908.4 gal
